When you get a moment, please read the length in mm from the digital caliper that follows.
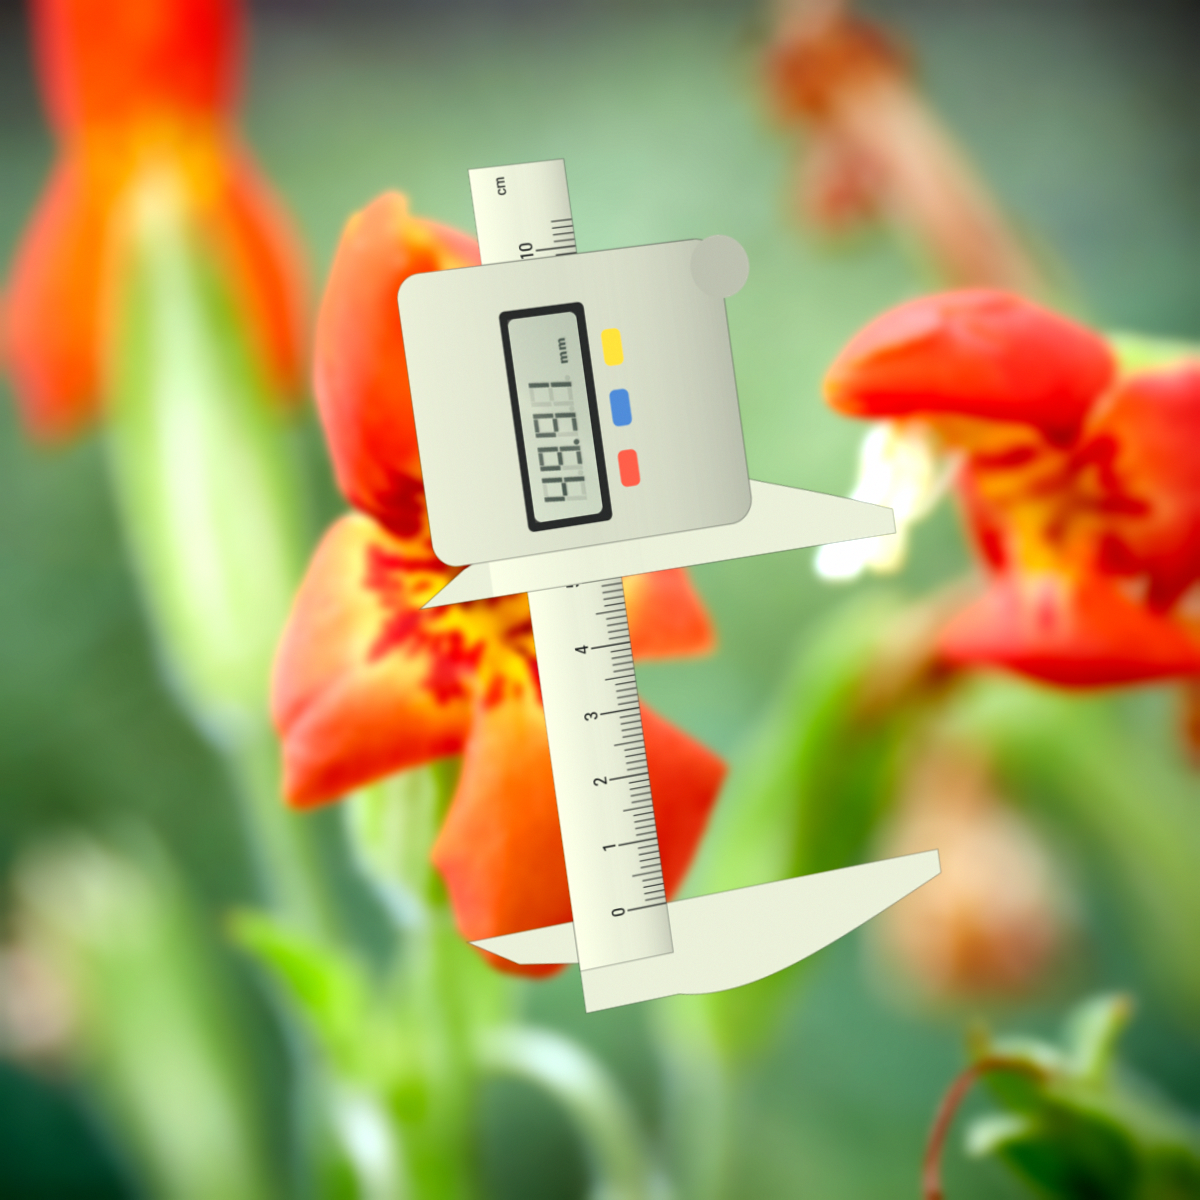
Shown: 49.91 mm
